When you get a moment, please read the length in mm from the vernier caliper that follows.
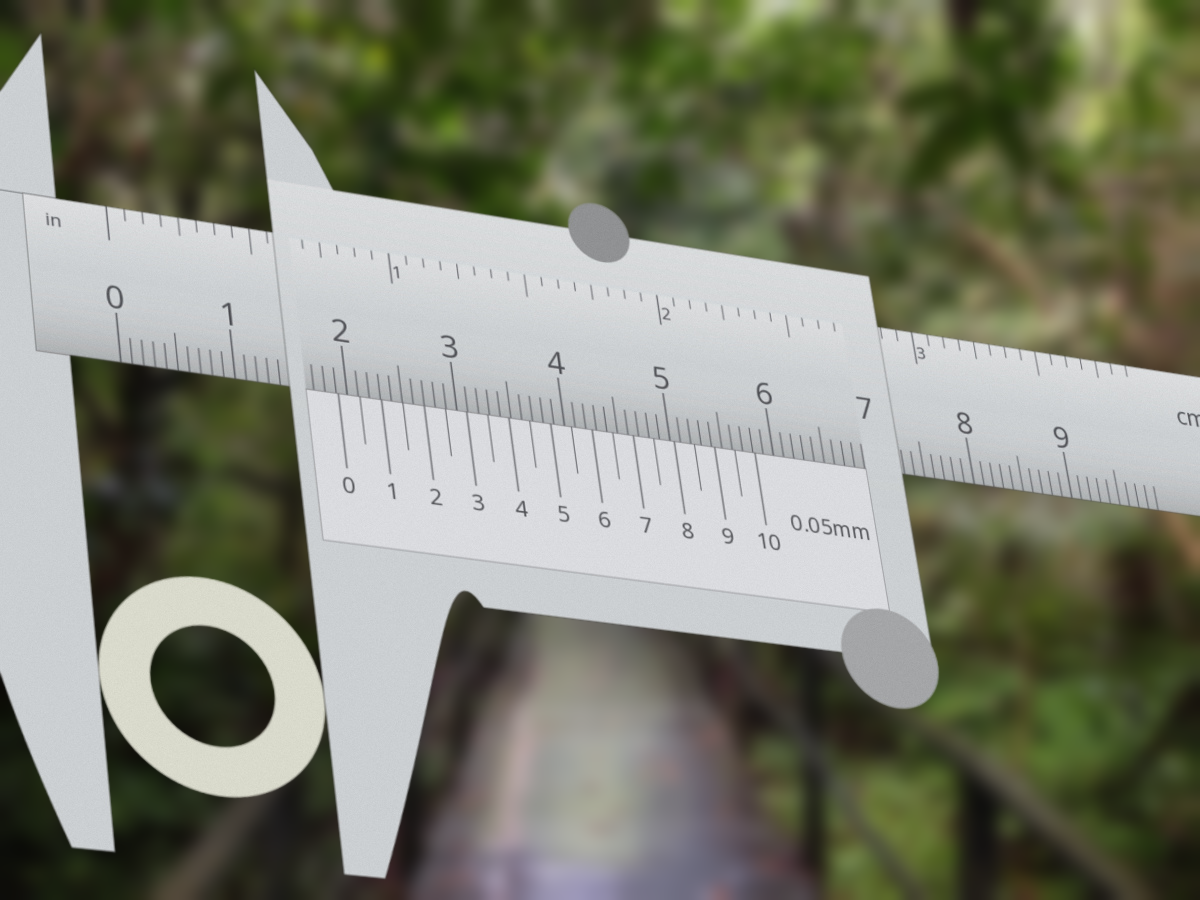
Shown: 19.2 mm
